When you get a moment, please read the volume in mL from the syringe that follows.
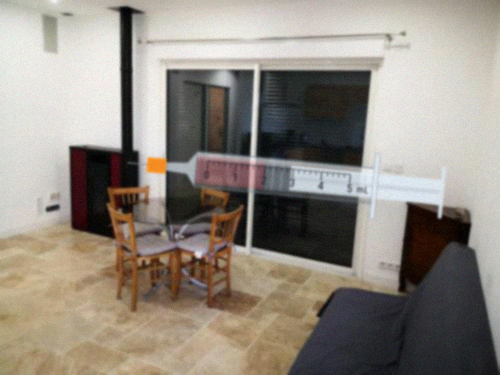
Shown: 2 mL
